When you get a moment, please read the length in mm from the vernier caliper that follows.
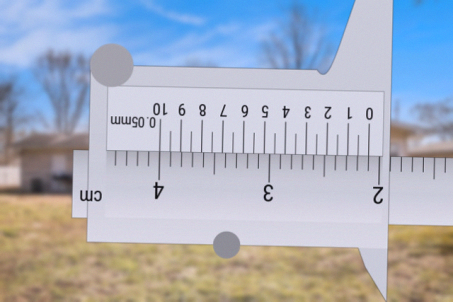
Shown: 21.0 mm
